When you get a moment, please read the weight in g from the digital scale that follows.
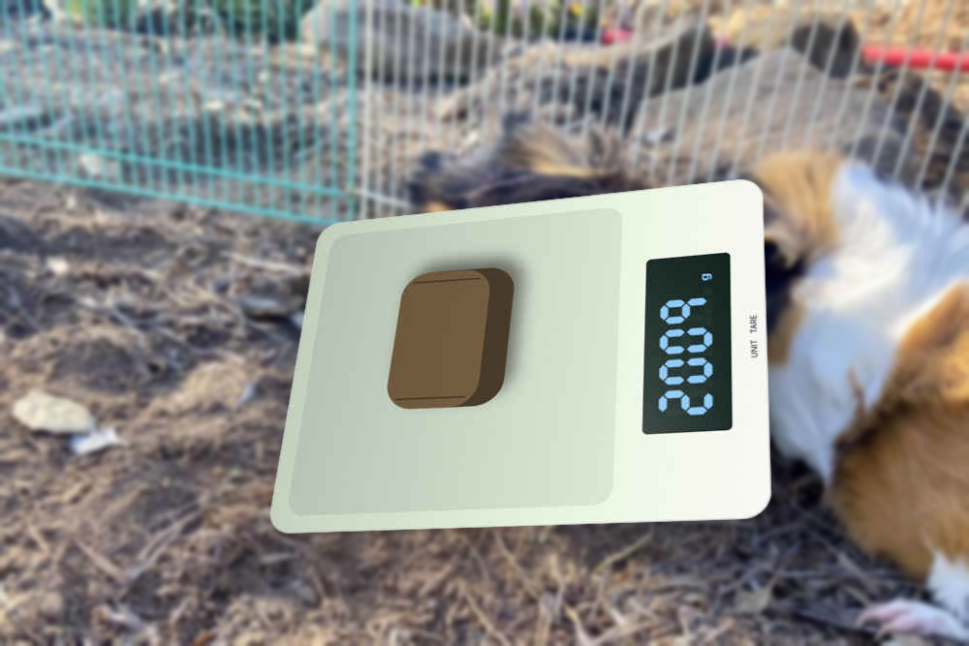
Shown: 2009 g
